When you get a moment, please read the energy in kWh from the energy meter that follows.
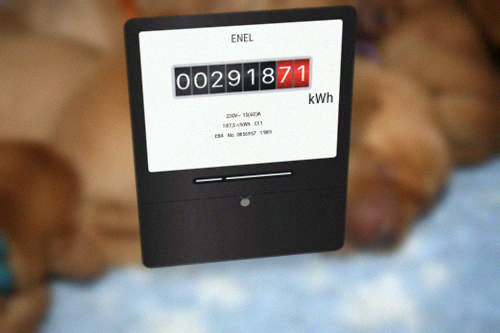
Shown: 2918.71 kWh
